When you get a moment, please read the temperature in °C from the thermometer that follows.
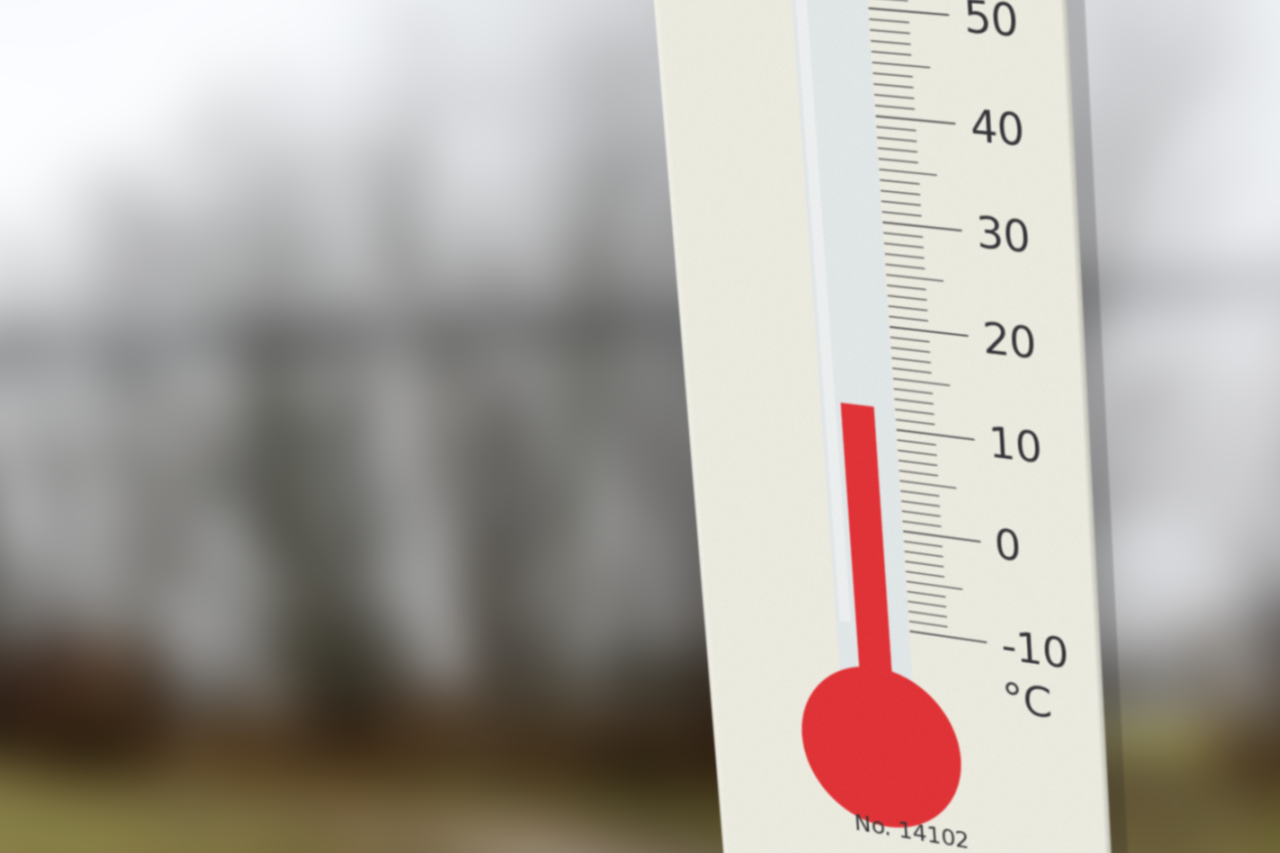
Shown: 12 °C
